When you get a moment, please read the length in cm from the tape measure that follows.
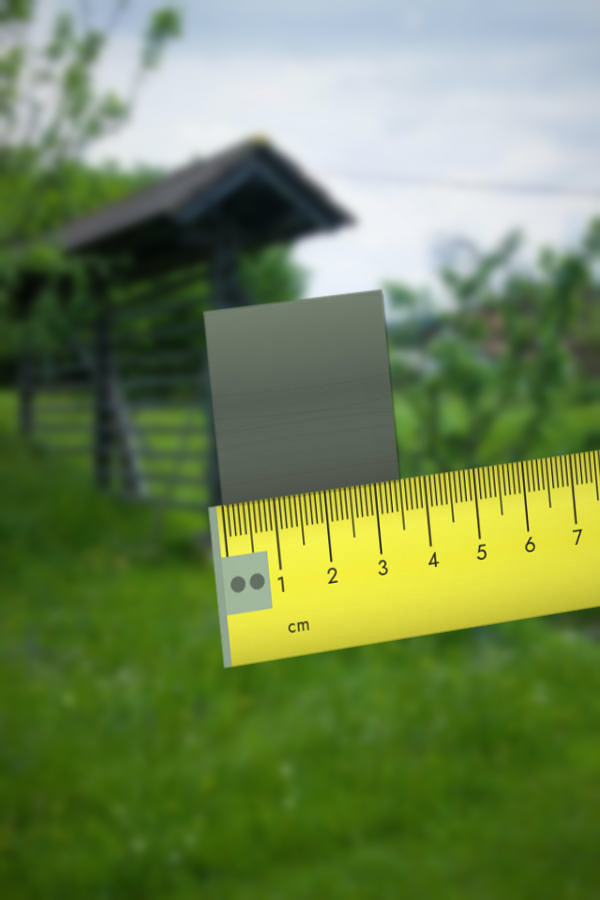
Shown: 3.5 cm
